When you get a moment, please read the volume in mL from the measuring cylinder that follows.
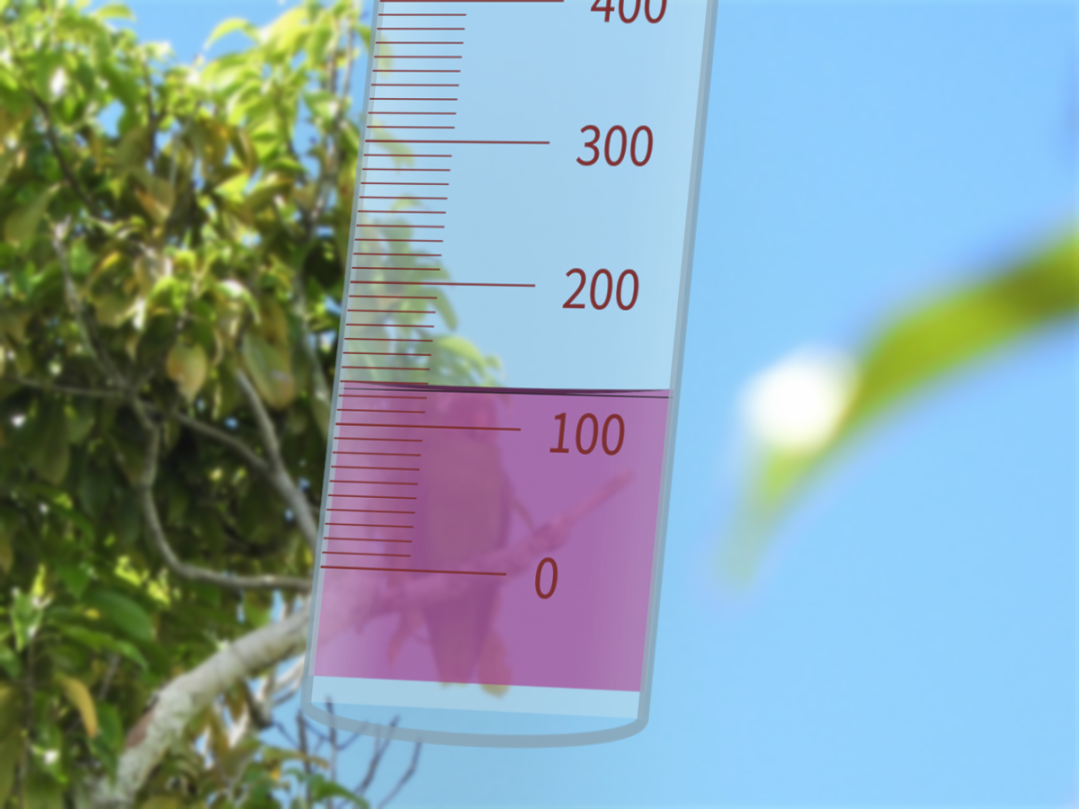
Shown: 125 mL
